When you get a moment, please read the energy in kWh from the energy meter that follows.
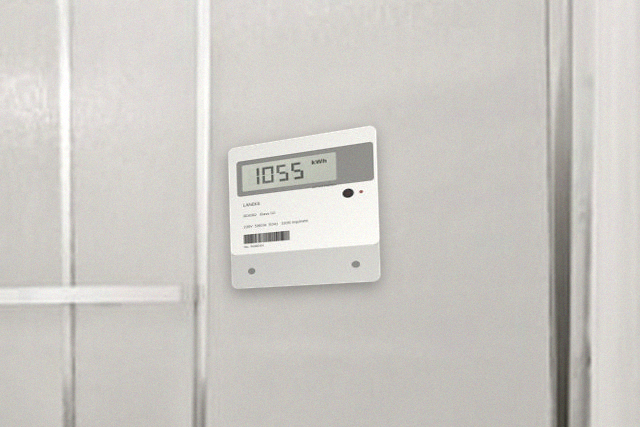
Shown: 1055 kWh
